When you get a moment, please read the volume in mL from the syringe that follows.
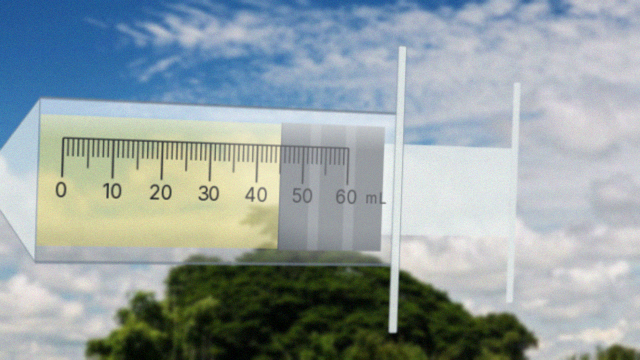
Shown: 45 mL
